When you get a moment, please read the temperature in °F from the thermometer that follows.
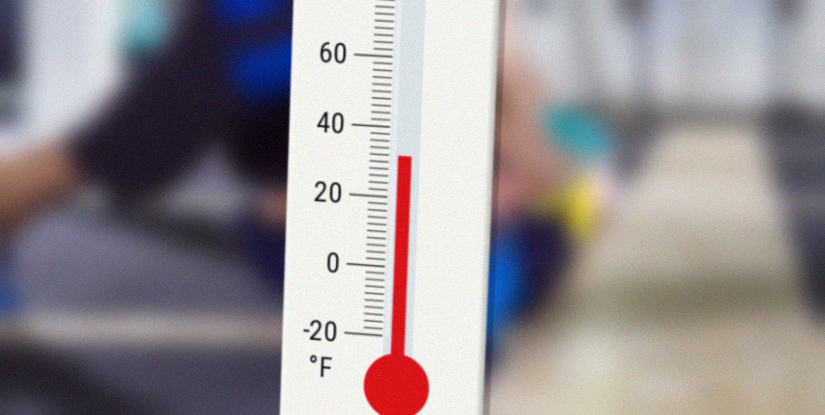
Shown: 32 °F
